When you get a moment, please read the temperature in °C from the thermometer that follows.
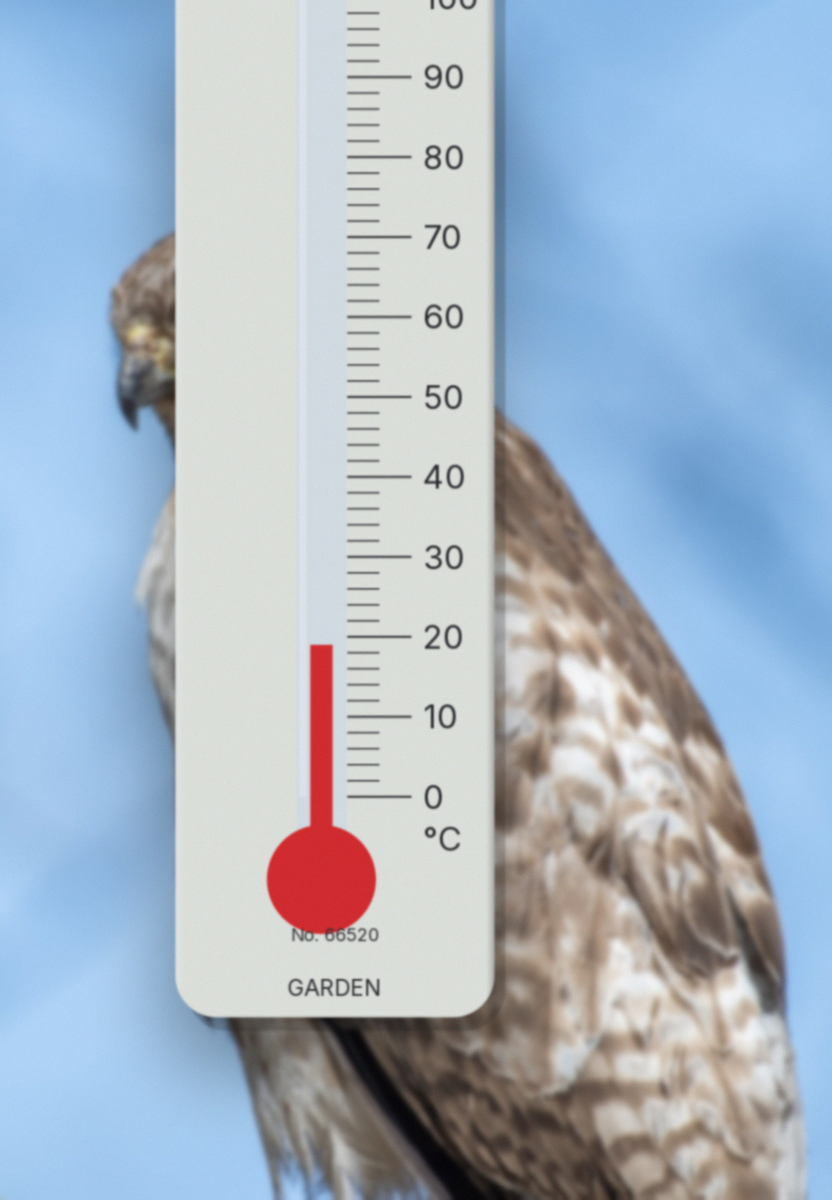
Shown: 19 °C
